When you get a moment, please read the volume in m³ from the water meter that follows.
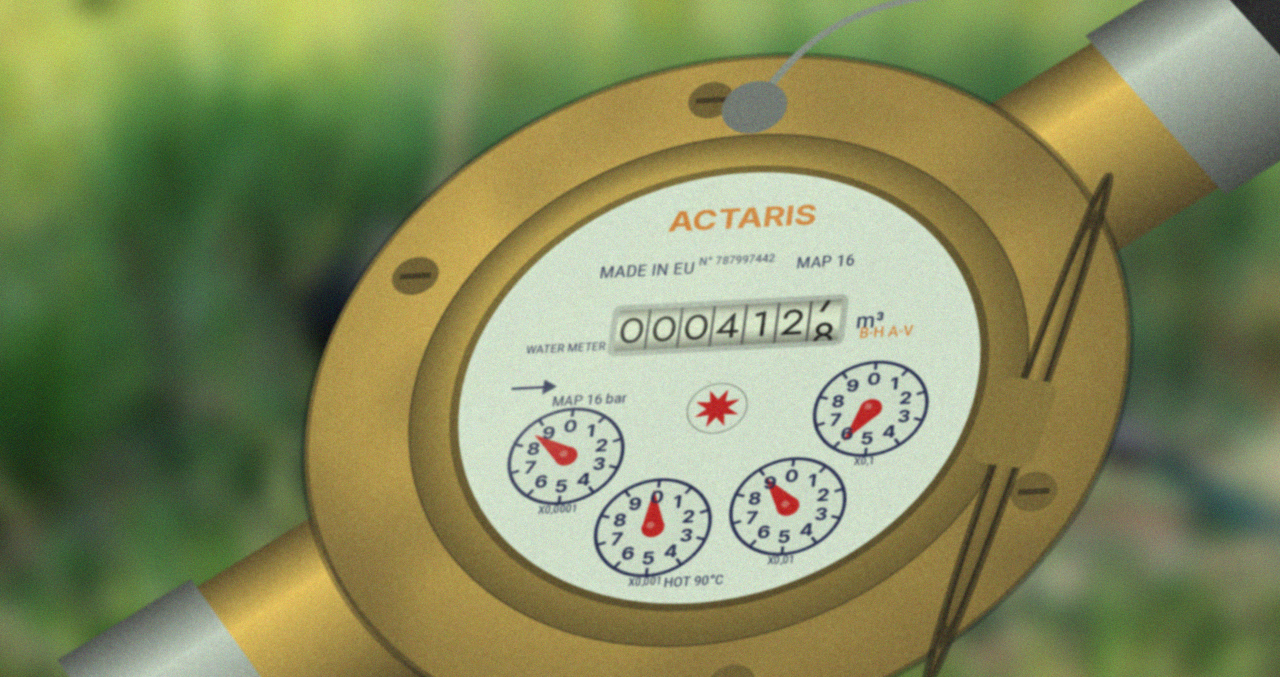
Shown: 4127.5898 m³
